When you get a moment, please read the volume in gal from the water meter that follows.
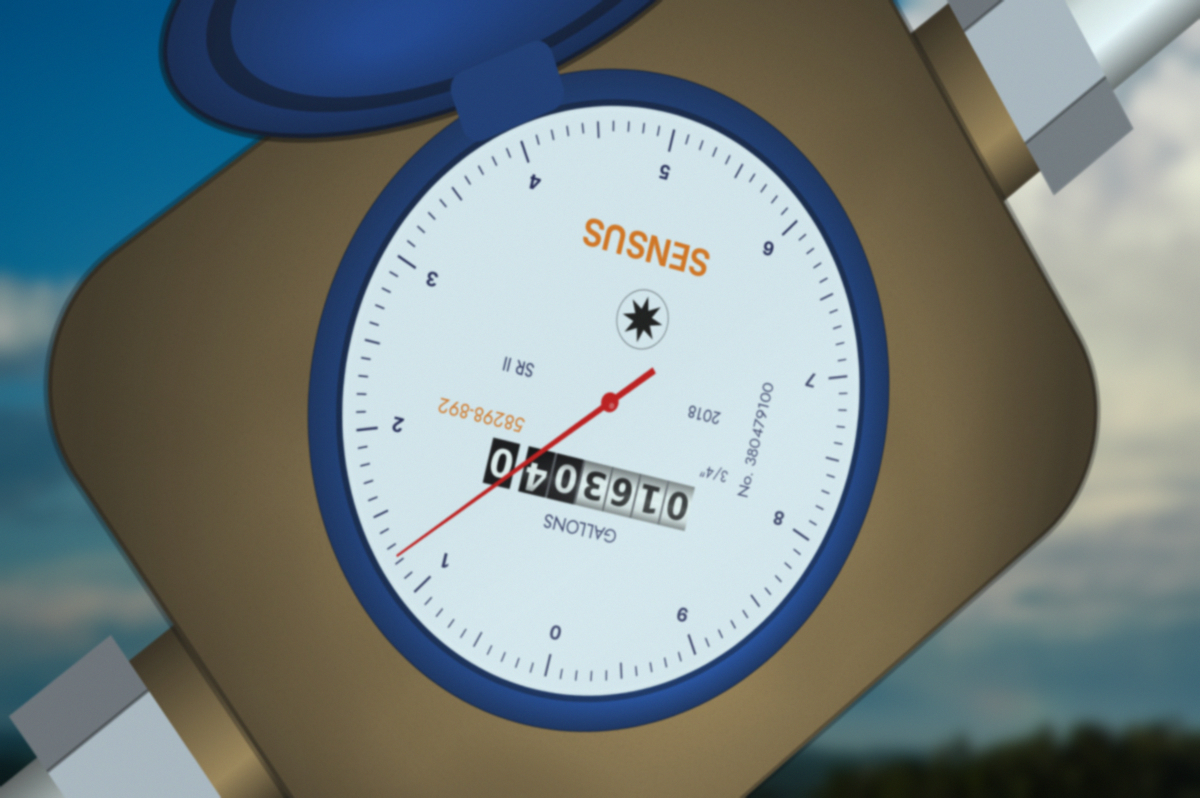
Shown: 163041.2 gal
